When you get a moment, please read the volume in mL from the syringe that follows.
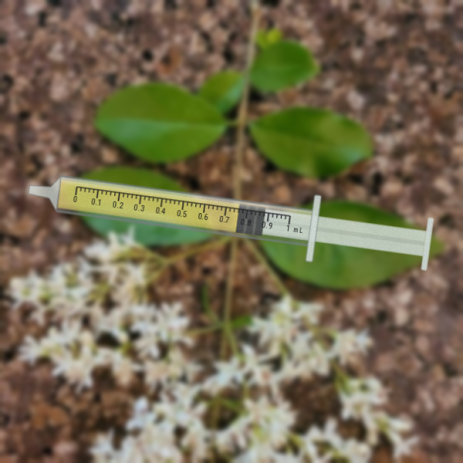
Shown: 0.76 mL
